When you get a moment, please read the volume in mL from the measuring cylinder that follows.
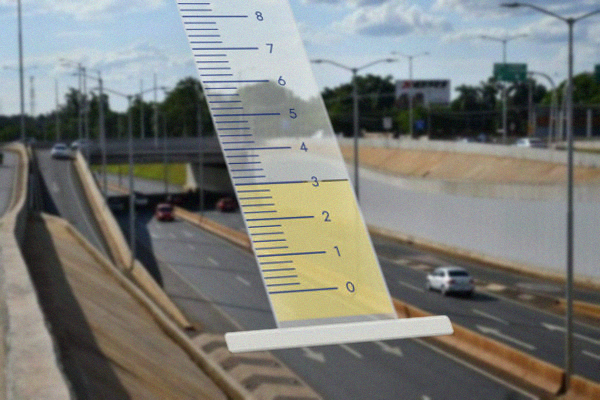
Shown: 3 mL
